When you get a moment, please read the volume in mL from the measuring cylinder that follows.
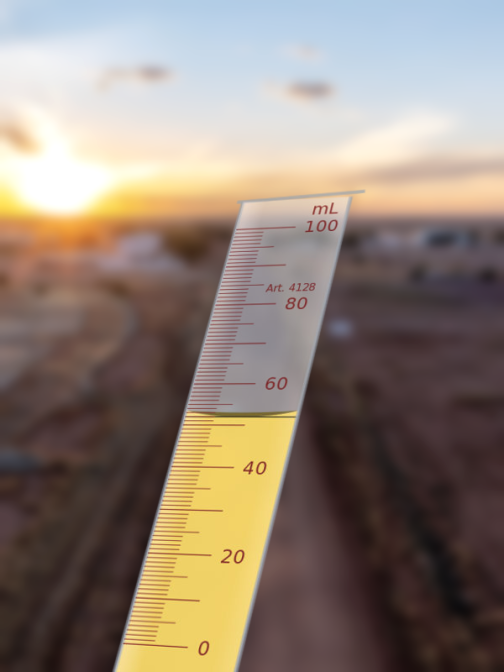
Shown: 52 mL
